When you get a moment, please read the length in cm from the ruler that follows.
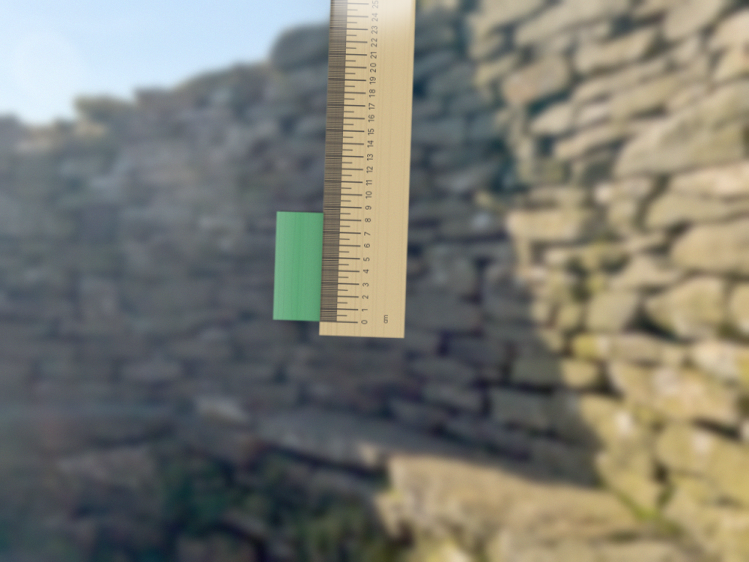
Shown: 8.5 cm
